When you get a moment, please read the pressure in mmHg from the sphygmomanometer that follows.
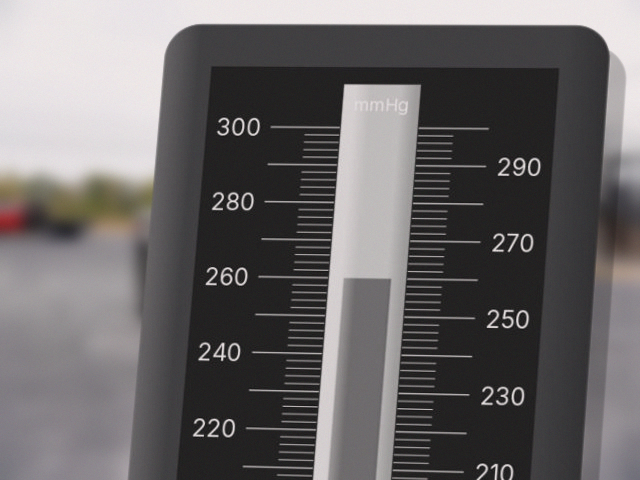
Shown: 260 mmHg
